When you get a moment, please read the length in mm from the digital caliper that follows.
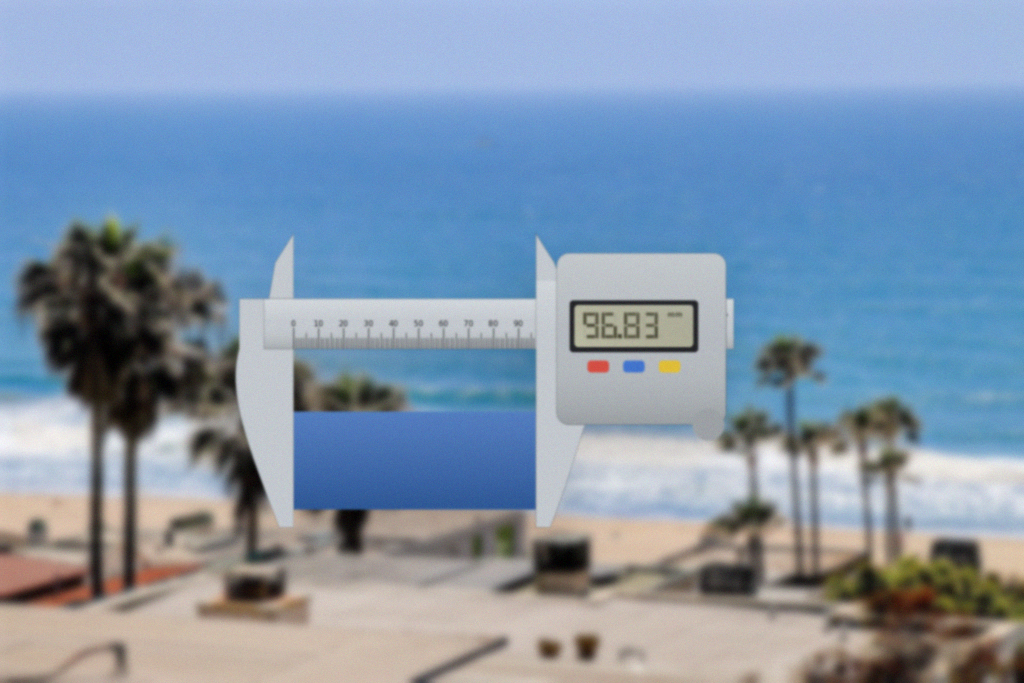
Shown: 96.83 mm
